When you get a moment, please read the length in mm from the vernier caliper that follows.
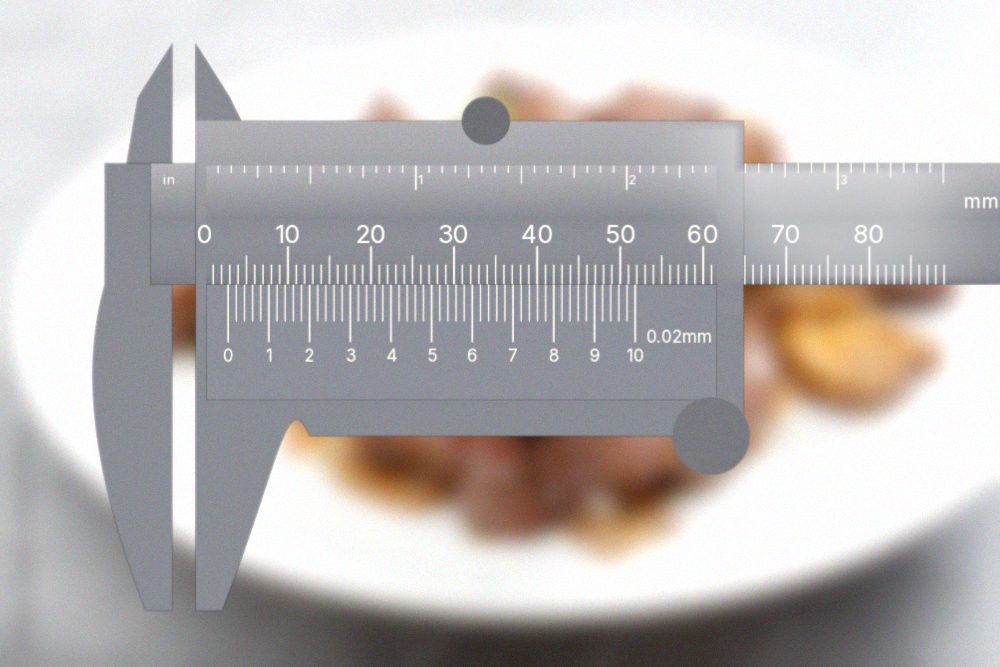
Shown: 2.8 mm
